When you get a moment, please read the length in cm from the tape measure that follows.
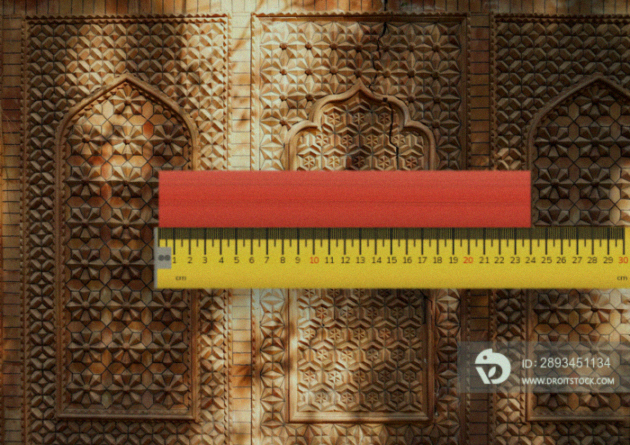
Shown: 24 cm
